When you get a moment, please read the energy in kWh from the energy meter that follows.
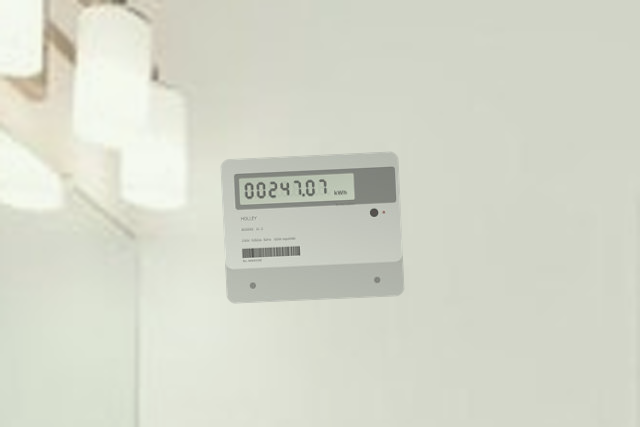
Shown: 247.07 kWh
